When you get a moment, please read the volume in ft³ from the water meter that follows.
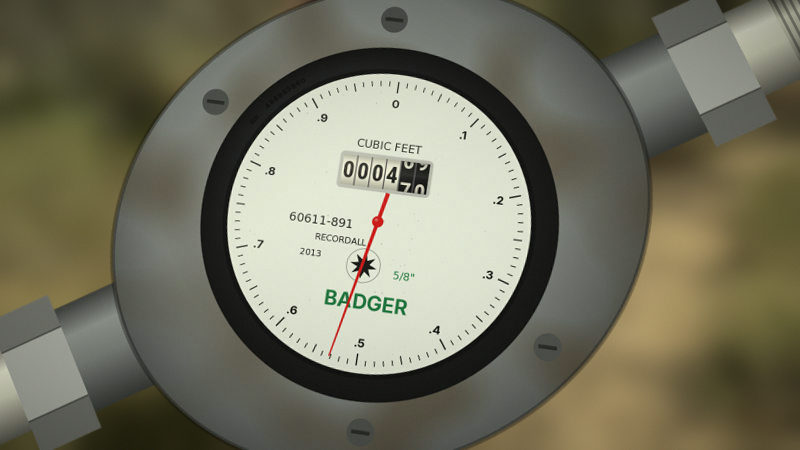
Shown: 469.53 ft³
